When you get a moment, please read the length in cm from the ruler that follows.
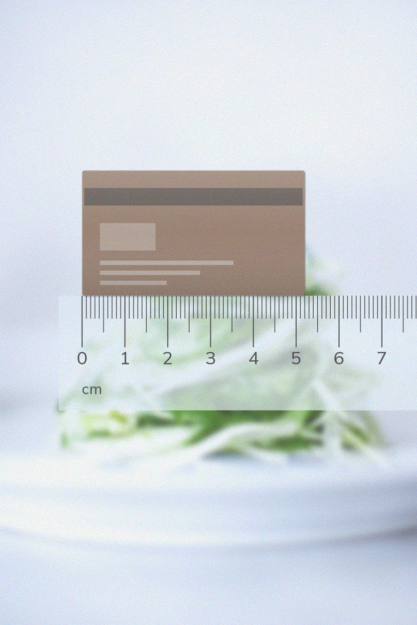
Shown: 5.2 cm
